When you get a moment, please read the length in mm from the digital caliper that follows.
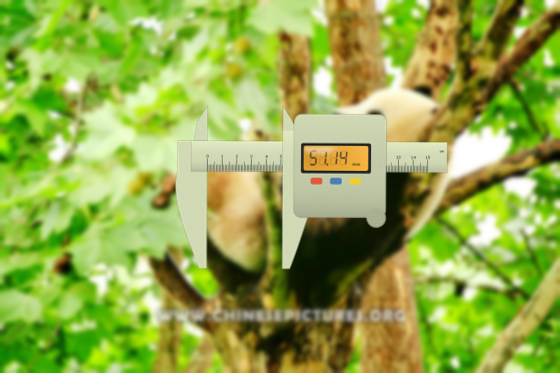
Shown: 51.14 mm
